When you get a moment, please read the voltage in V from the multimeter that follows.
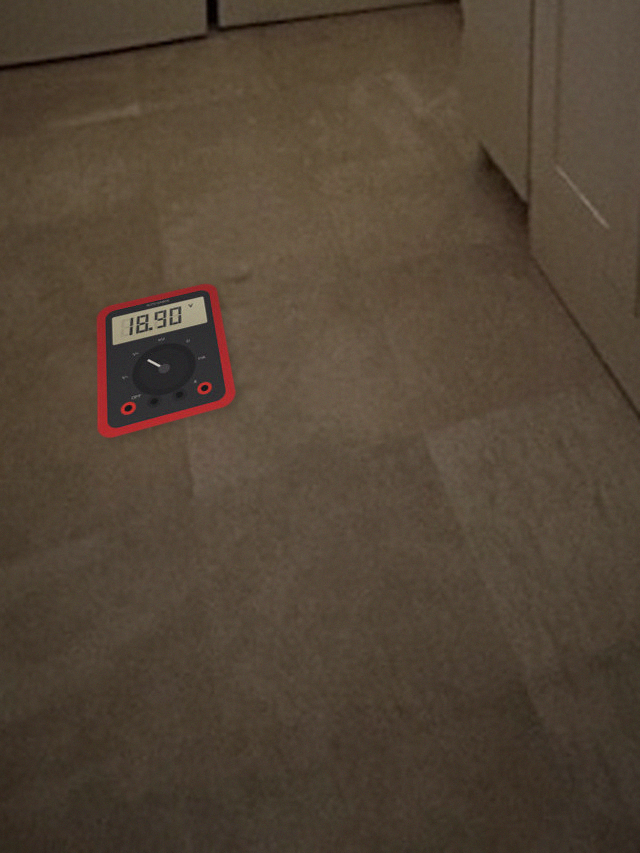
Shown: 18.90 V
